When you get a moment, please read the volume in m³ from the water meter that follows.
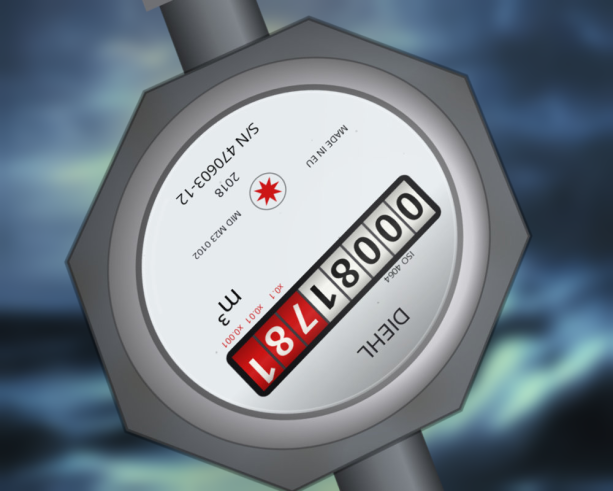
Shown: 81.781 m³
